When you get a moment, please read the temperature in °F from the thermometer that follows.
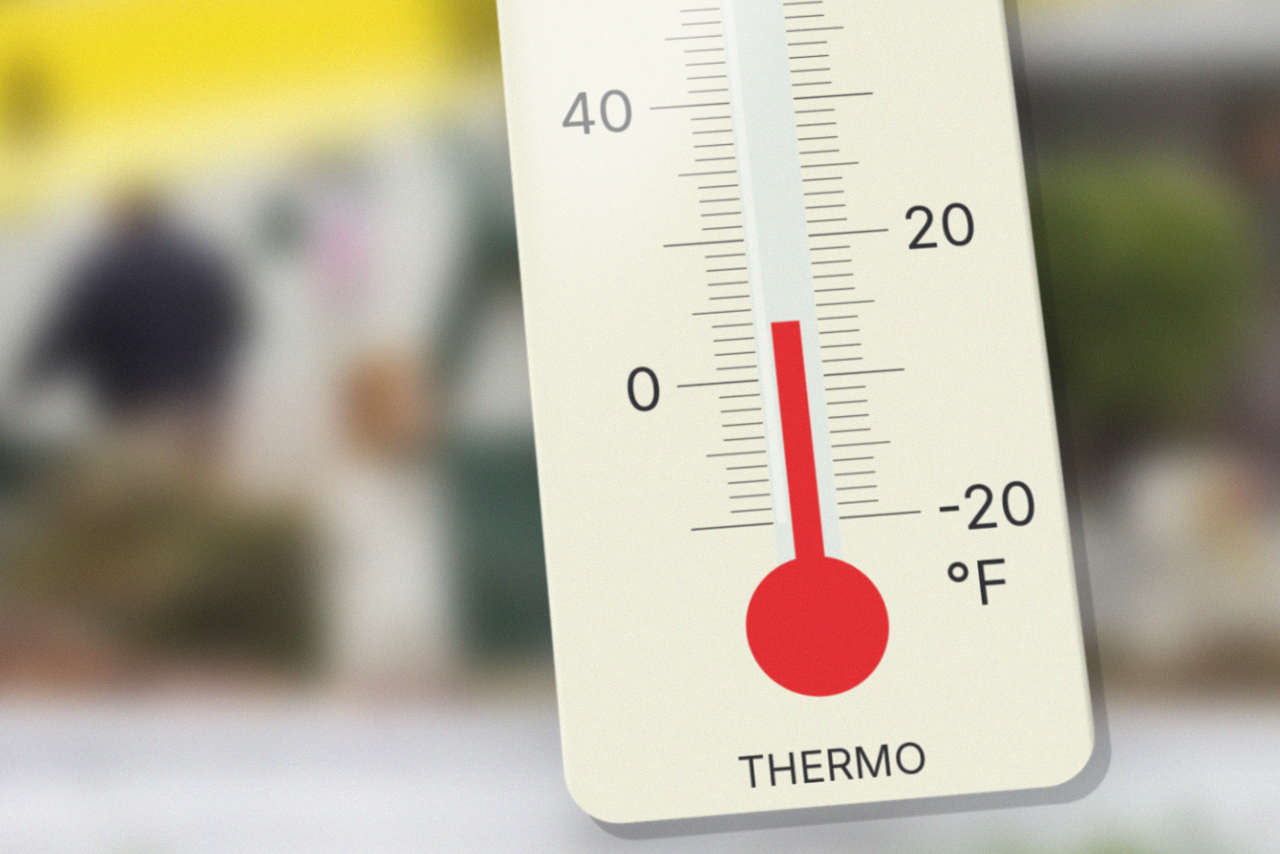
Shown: 8 °F
